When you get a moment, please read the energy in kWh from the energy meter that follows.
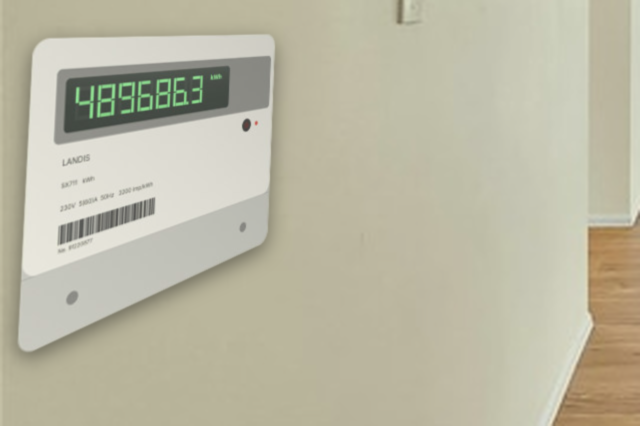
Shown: 489686.3 kWh
